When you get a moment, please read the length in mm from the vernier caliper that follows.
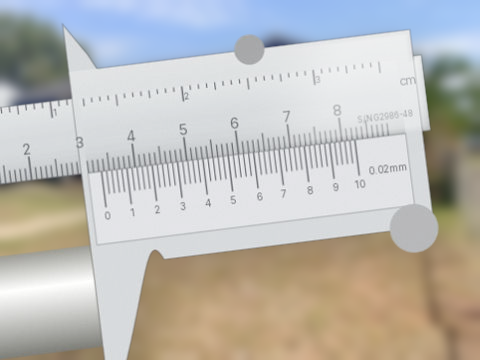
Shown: 33.5 mm
